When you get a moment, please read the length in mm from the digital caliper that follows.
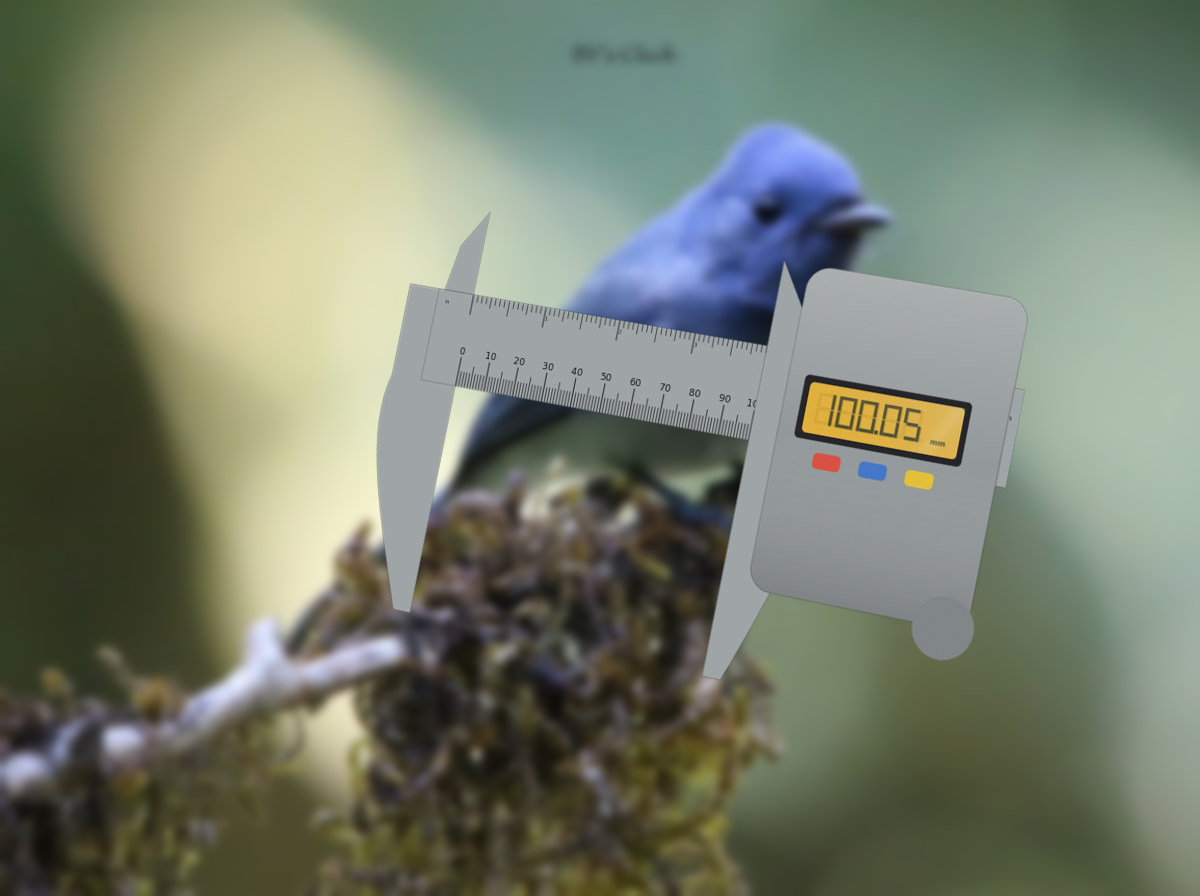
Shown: 100.05 mm
